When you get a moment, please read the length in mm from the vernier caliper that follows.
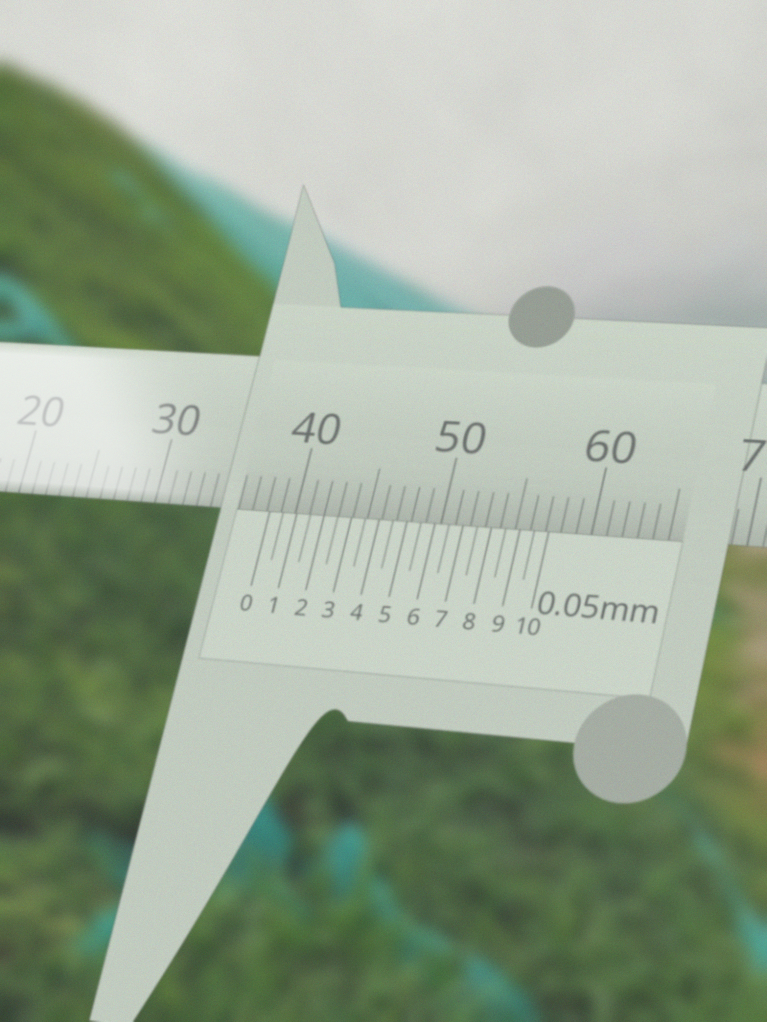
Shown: 38.2 mm
